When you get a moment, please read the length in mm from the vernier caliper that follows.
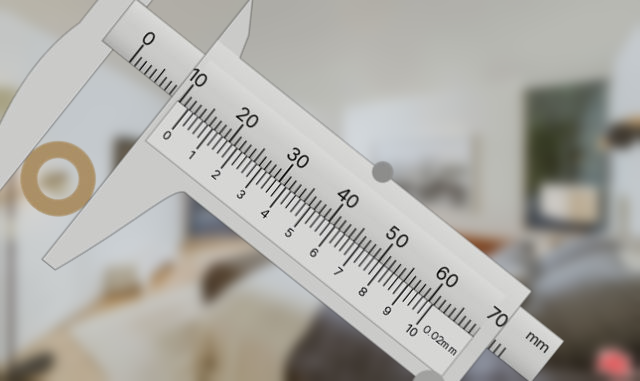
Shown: 11.8 mm
